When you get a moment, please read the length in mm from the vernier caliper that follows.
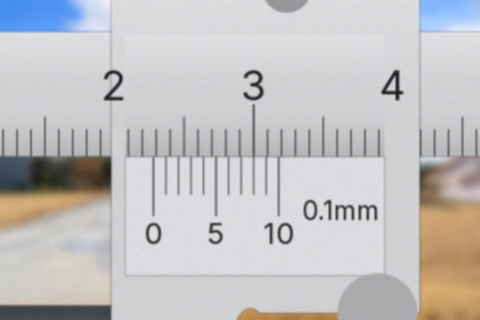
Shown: 22.8 mm
